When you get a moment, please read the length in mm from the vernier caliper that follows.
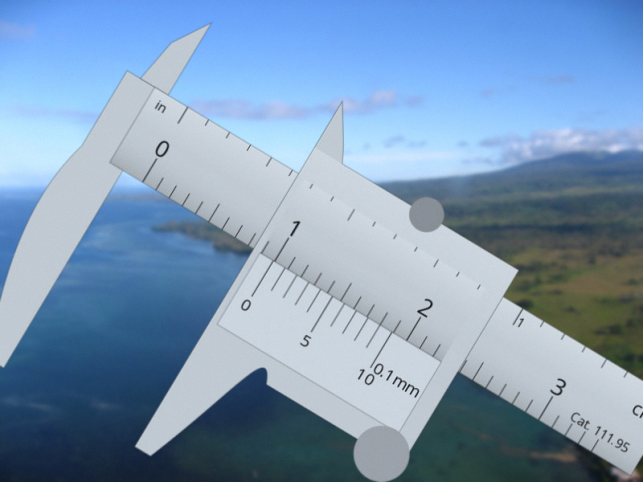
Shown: 9.9 mm
